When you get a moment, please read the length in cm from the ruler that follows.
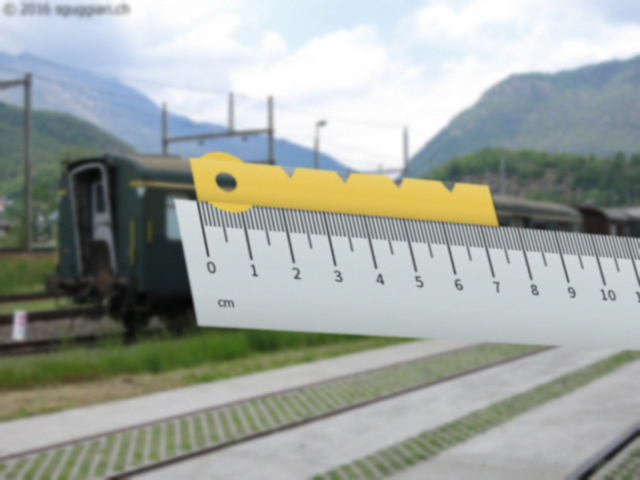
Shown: 7.5 cm
